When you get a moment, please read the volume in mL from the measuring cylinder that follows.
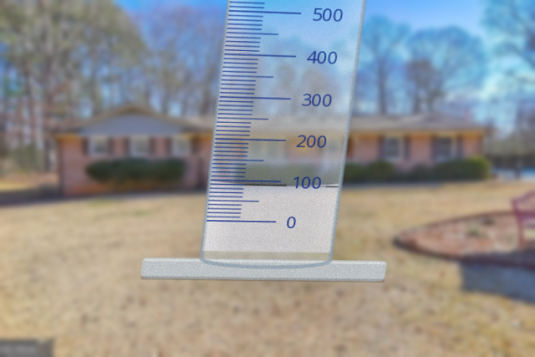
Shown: 90 mL
